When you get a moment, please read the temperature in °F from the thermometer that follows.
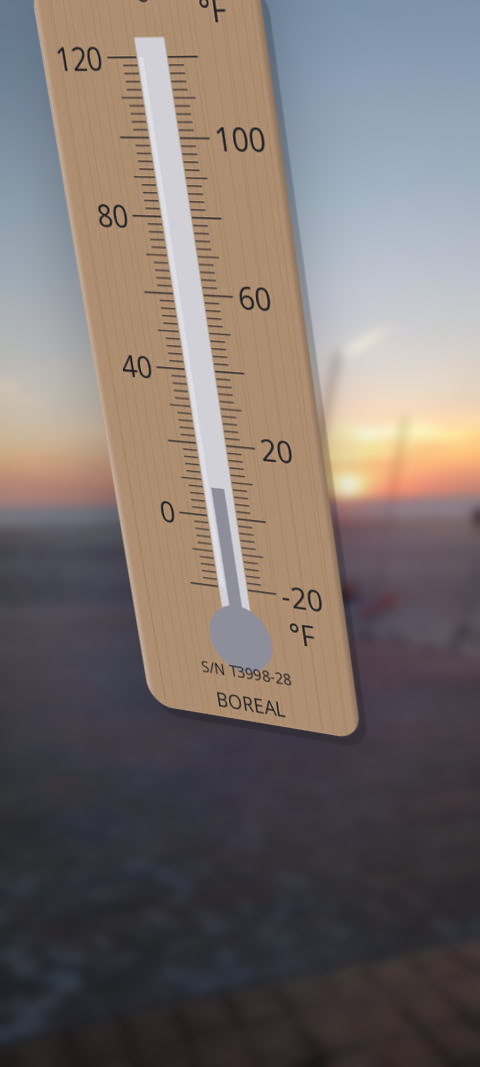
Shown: 8 °F
